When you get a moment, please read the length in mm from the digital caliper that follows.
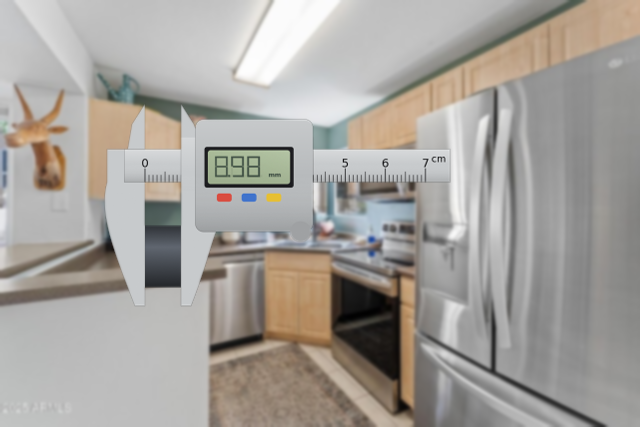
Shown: 8.98 mm
